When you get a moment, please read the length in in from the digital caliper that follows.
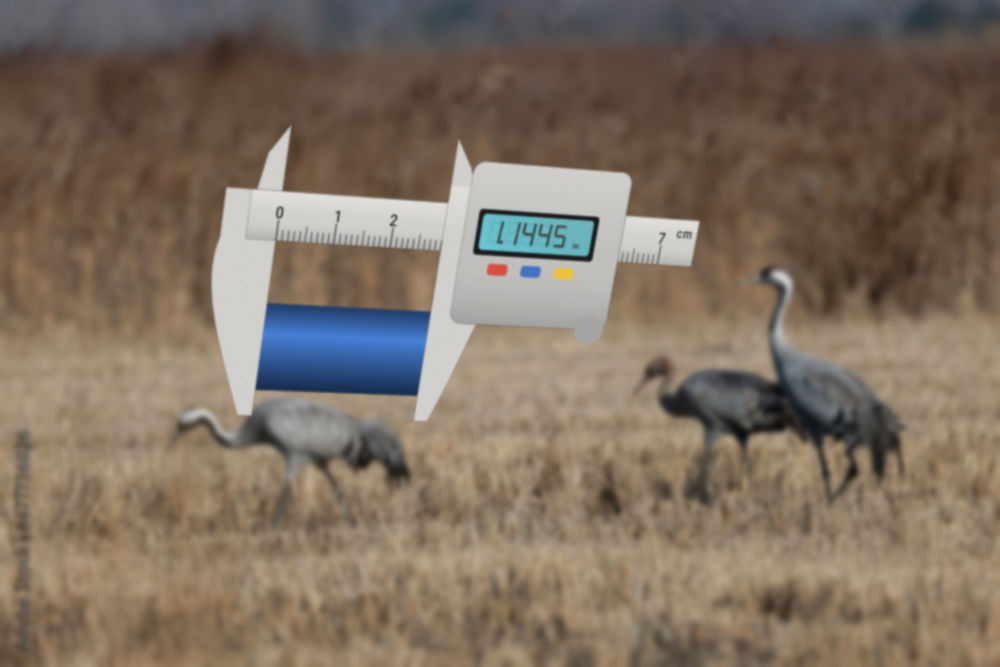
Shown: 1.1445 in
